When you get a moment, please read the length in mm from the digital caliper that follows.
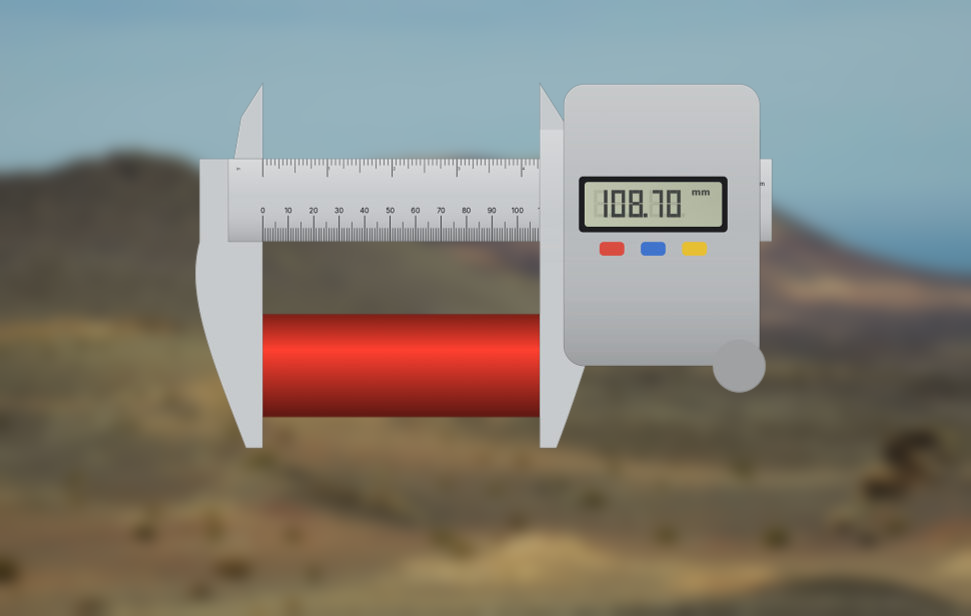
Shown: 108.70 mm
